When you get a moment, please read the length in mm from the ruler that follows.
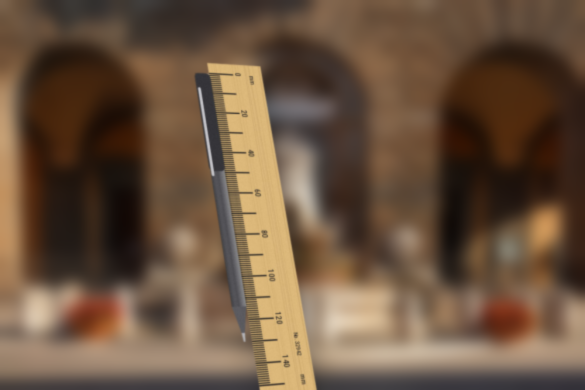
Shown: 130 mm
